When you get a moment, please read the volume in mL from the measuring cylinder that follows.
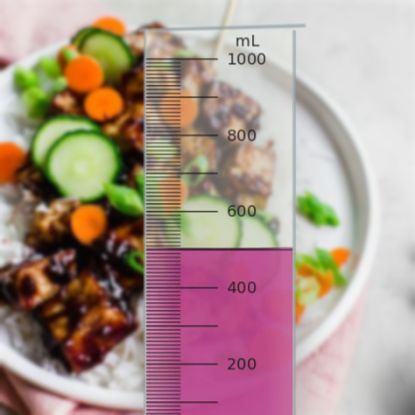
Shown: 500 mL
